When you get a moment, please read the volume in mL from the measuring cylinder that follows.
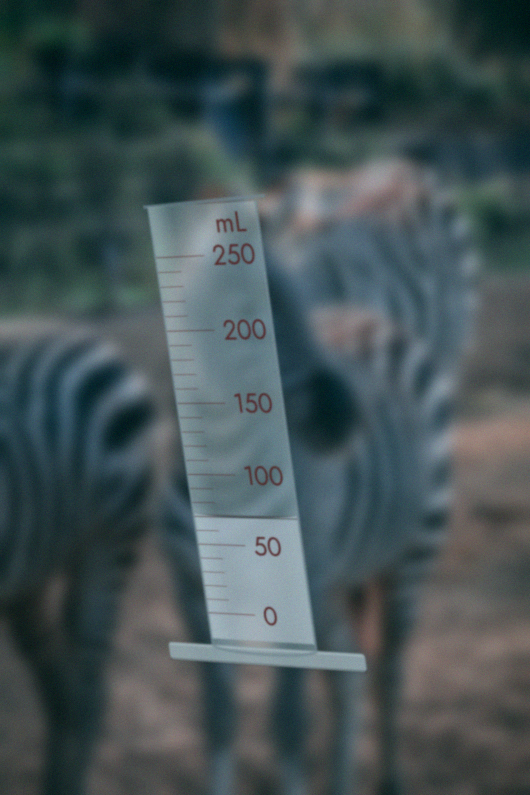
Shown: 70 mL
